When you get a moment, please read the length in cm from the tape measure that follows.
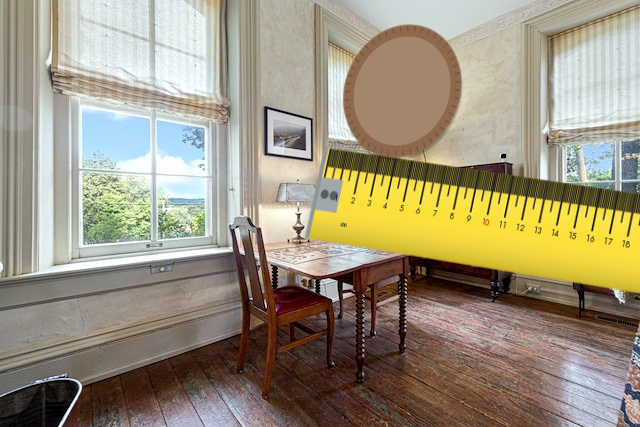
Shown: 7 cm
